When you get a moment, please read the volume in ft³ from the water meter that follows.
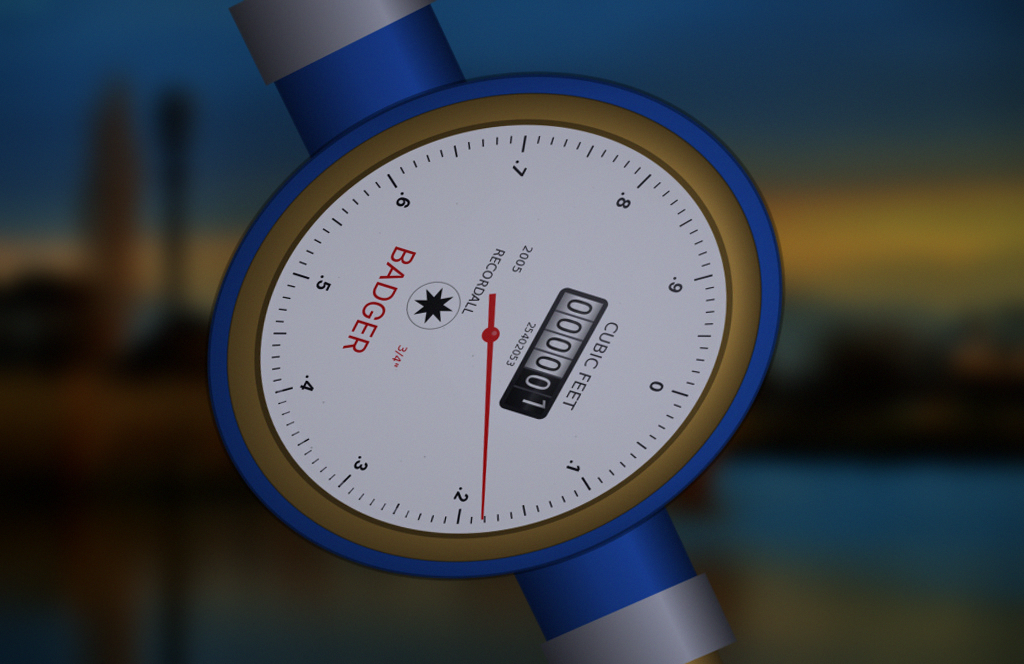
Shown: 1.18 ft³
